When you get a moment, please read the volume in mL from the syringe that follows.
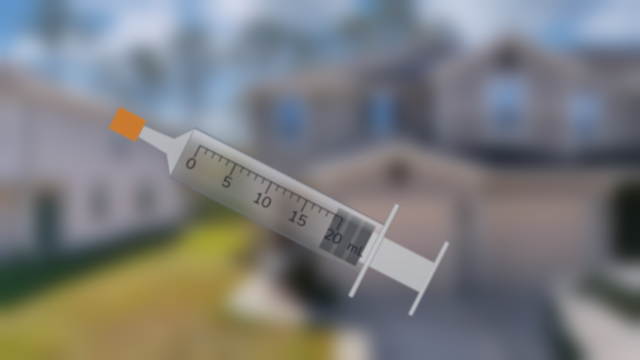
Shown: 19 mL
